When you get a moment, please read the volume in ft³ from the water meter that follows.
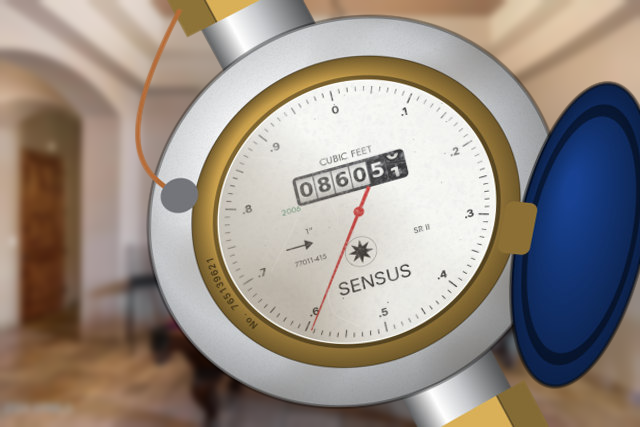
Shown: 86050.59 ft³
